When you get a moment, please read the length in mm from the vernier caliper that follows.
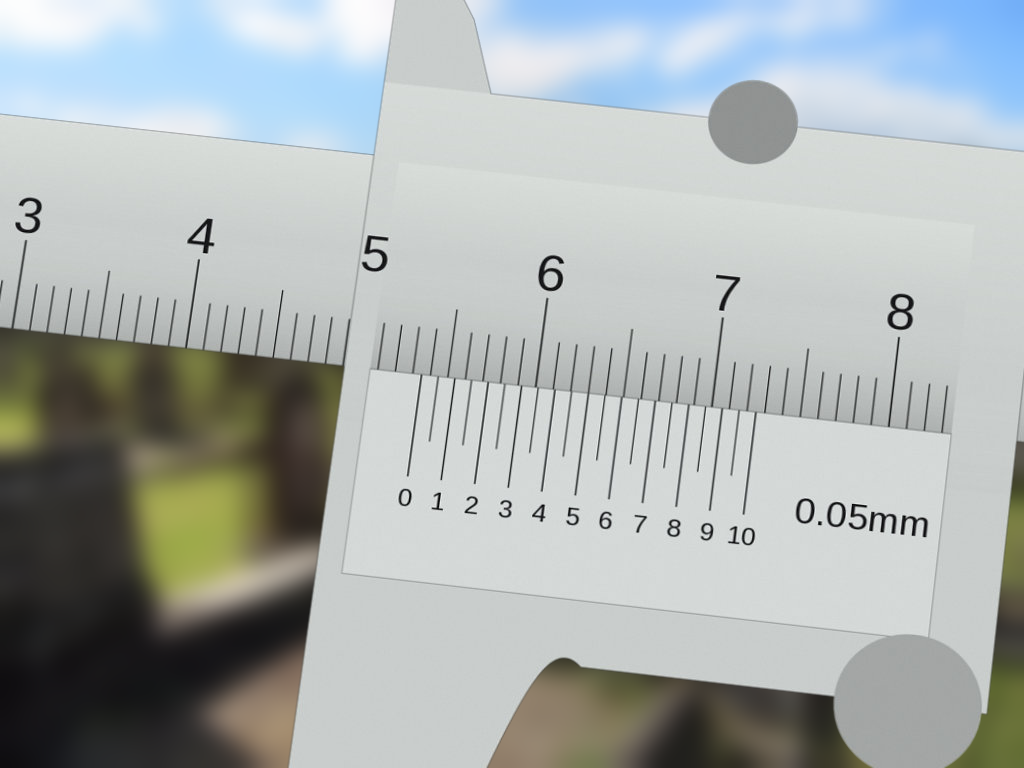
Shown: 53.5 mm
